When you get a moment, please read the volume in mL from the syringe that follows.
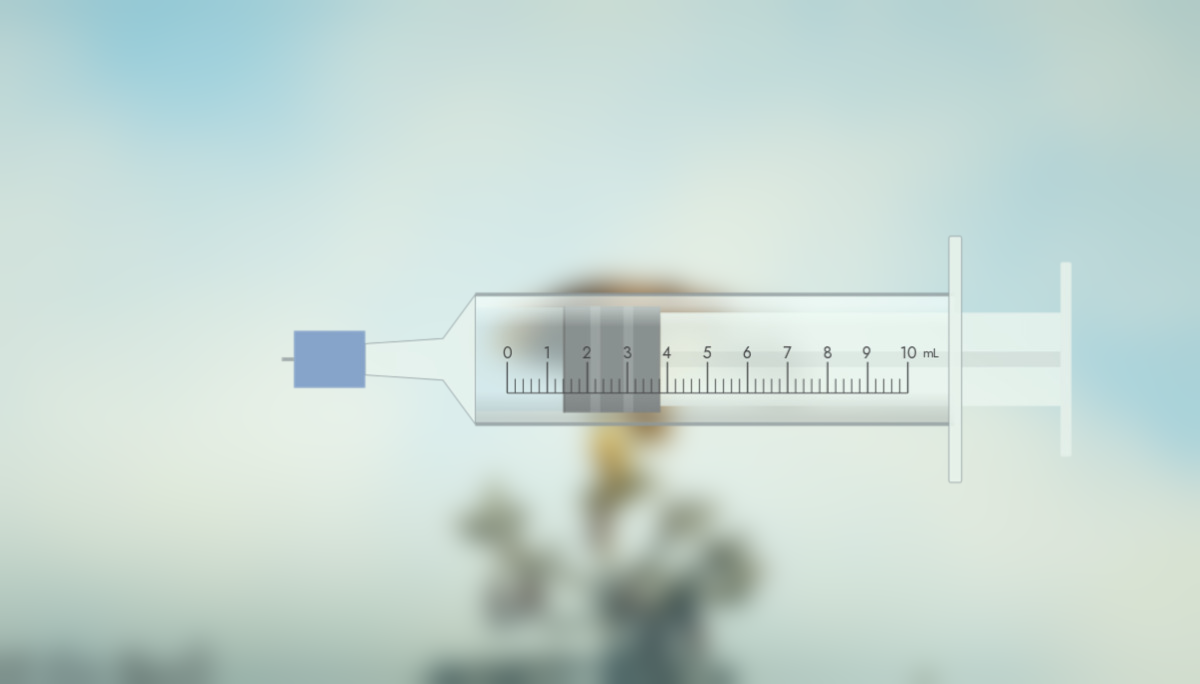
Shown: 1.4 mL
